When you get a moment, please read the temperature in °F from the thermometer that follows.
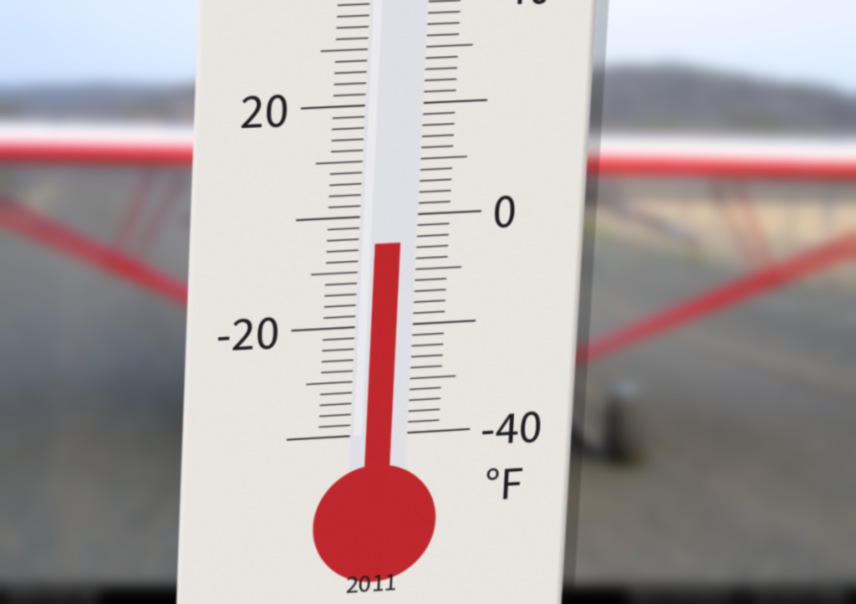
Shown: -5 °F
